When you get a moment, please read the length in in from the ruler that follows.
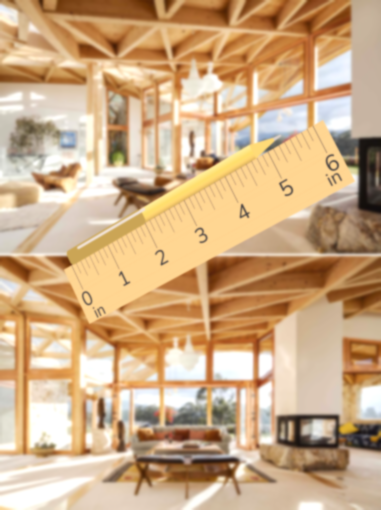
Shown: 5.375 in
